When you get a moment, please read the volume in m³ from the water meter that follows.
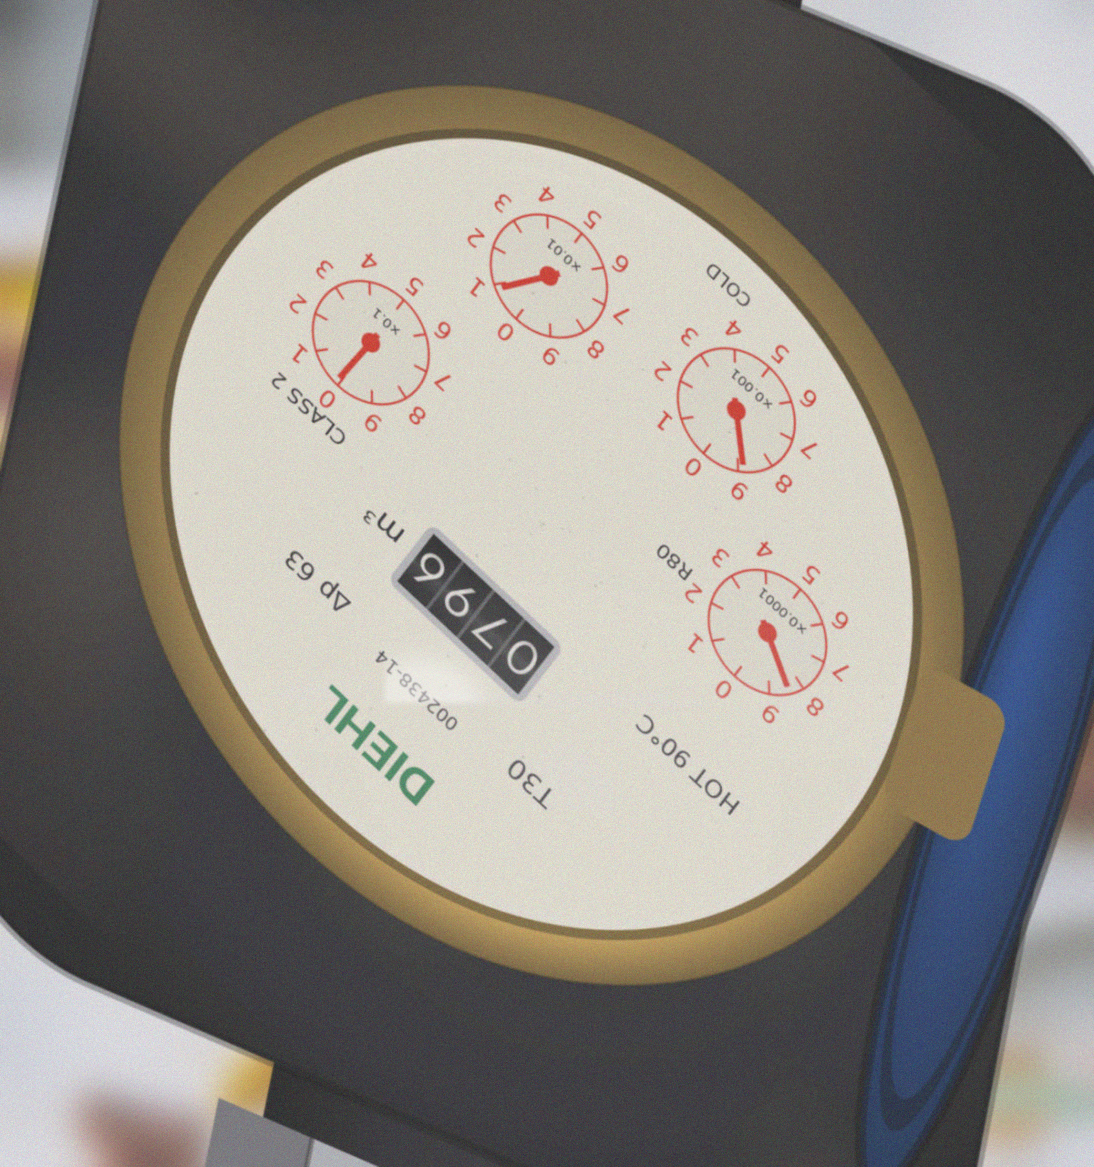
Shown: 796.0088 m³
